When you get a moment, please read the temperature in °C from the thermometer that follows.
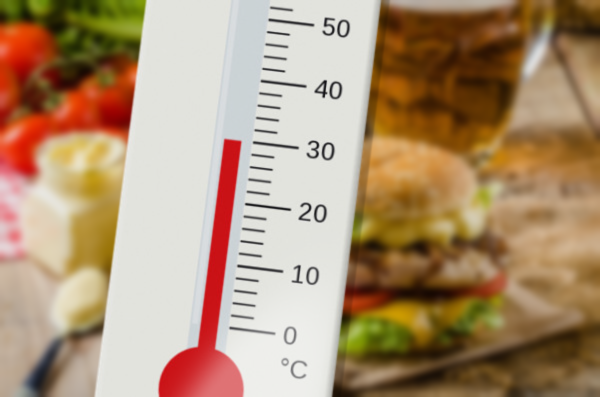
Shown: 30 °C
